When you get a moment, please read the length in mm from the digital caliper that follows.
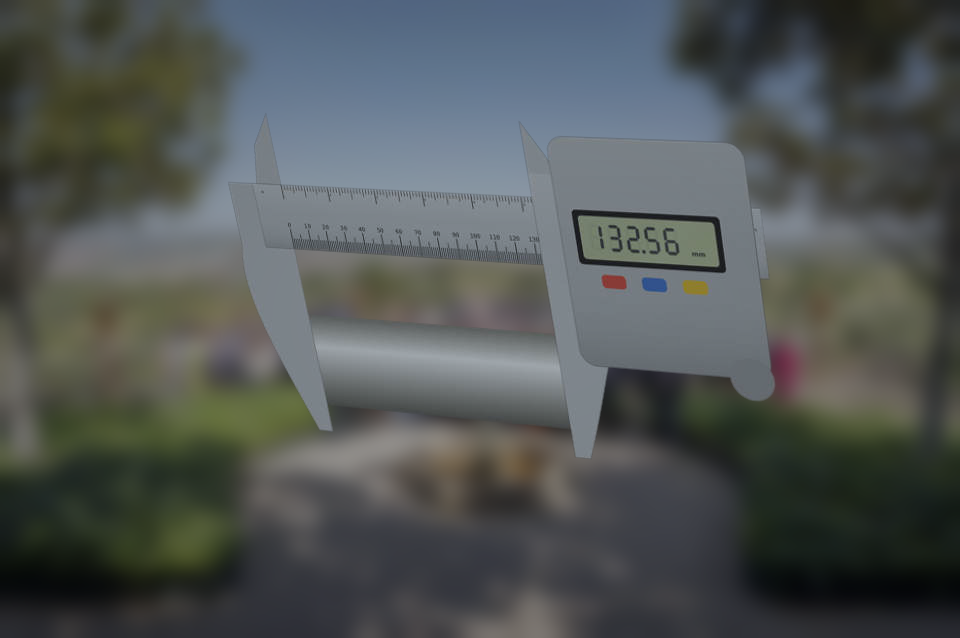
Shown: 132.56 mm
